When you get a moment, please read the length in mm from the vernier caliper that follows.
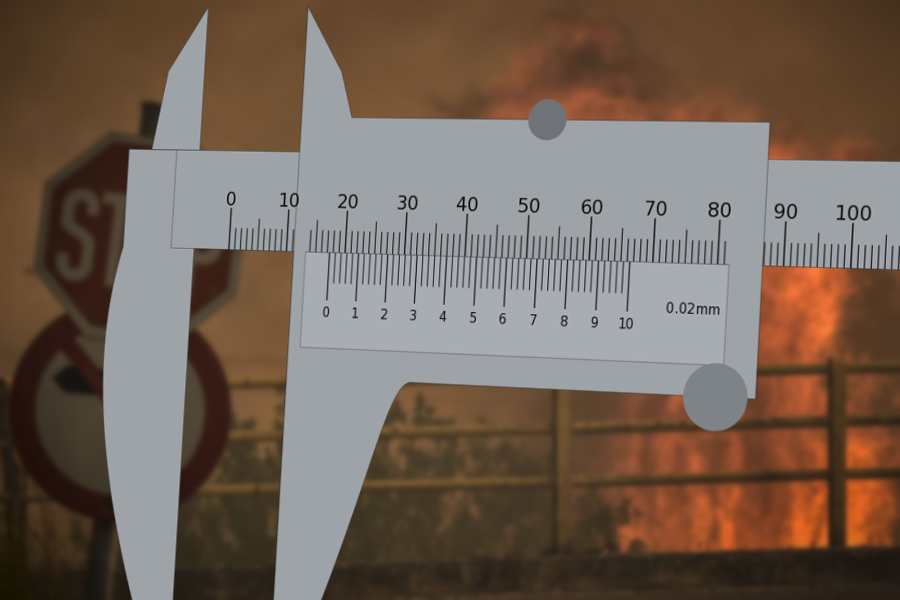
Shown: 17.4 mm
